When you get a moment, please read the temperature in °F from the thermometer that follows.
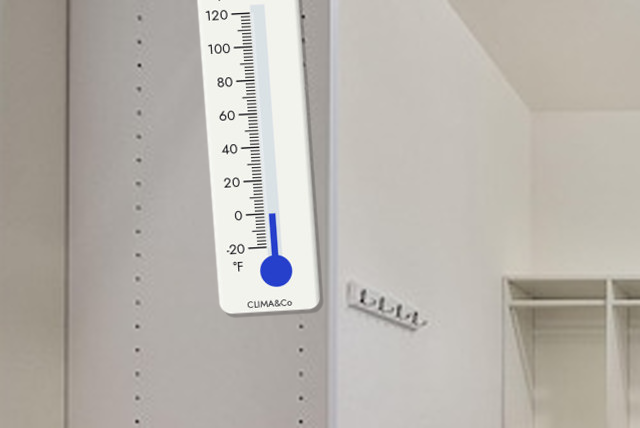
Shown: 0 °F
